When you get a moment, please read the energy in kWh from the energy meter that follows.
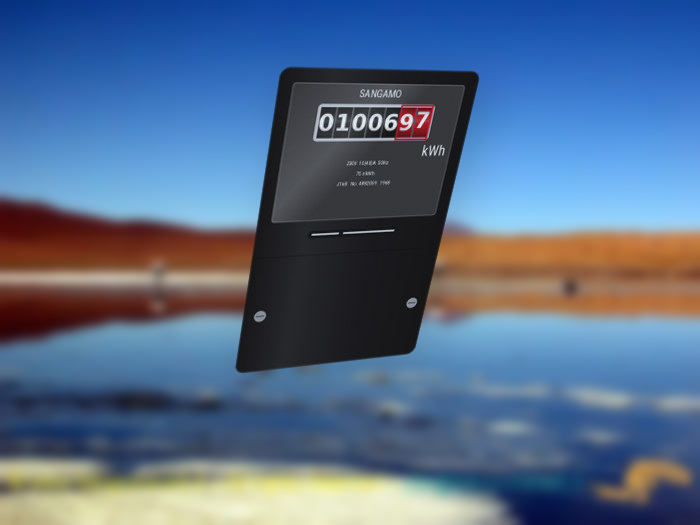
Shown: 1006.97 kWh
